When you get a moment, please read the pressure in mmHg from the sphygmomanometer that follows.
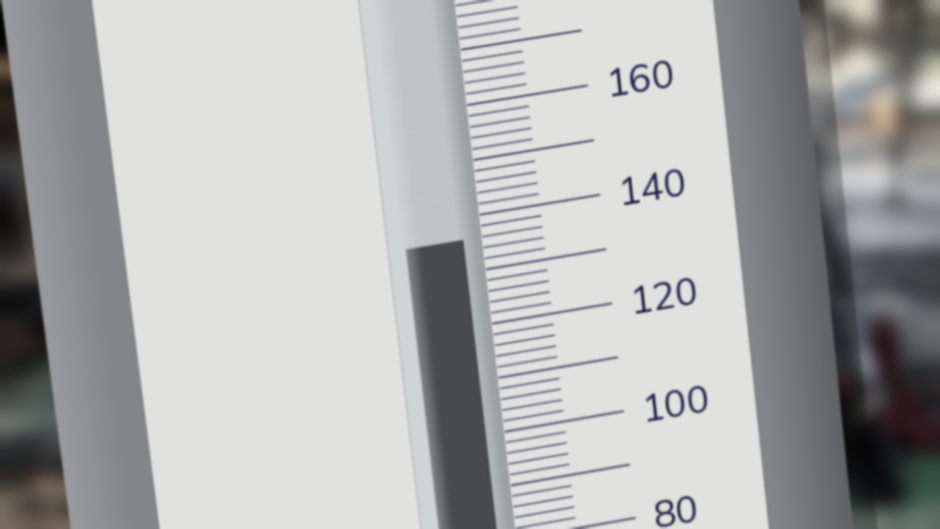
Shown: 136 mmHg
